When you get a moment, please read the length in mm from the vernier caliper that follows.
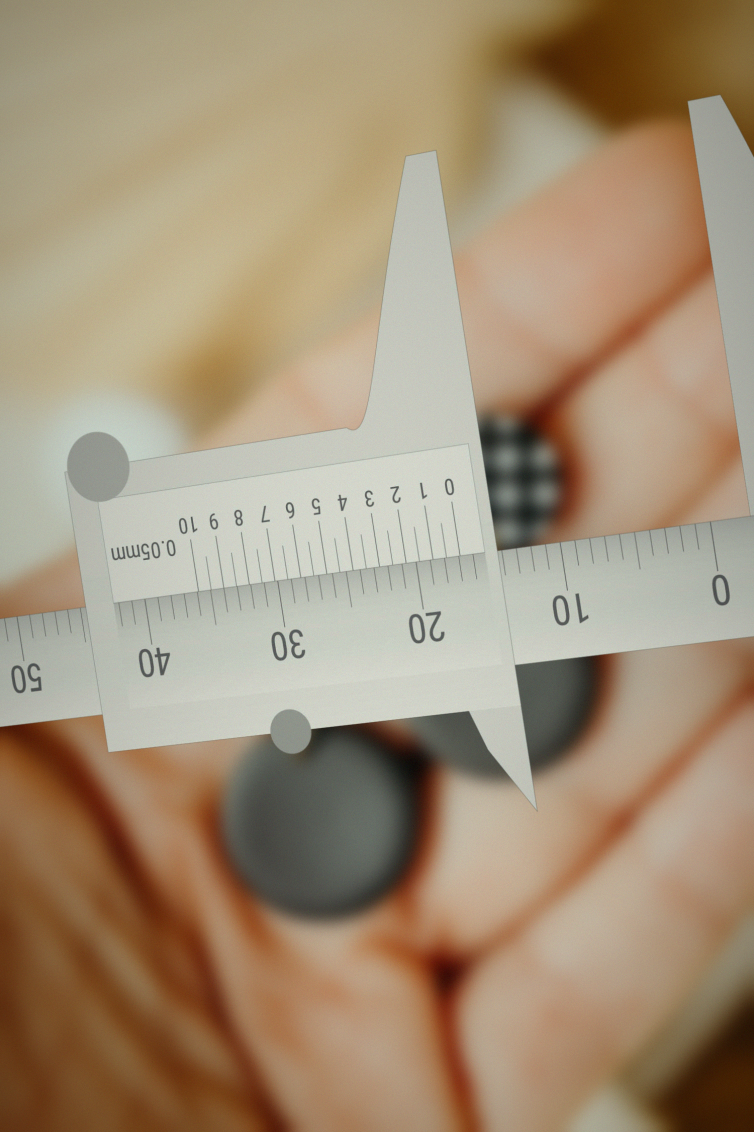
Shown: 16.9 mm
